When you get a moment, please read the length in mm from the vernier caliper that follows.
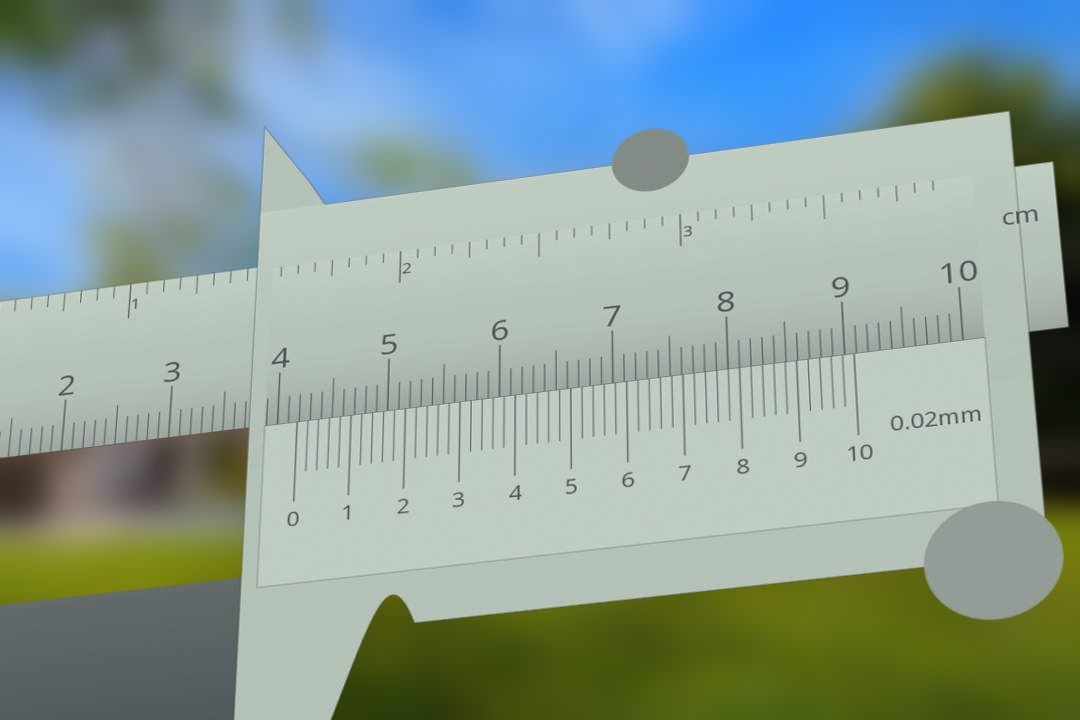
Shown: 41.8 mm
